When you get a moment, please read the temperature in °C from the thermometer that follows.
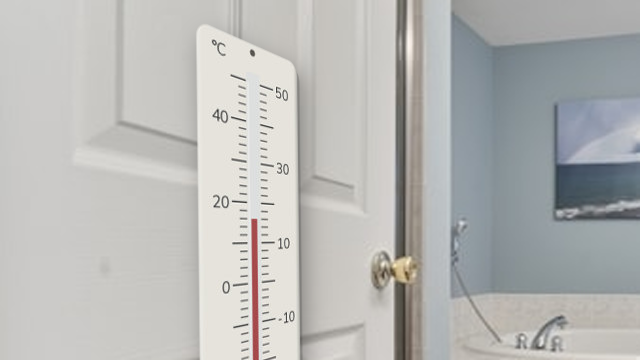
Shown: 16 °C
